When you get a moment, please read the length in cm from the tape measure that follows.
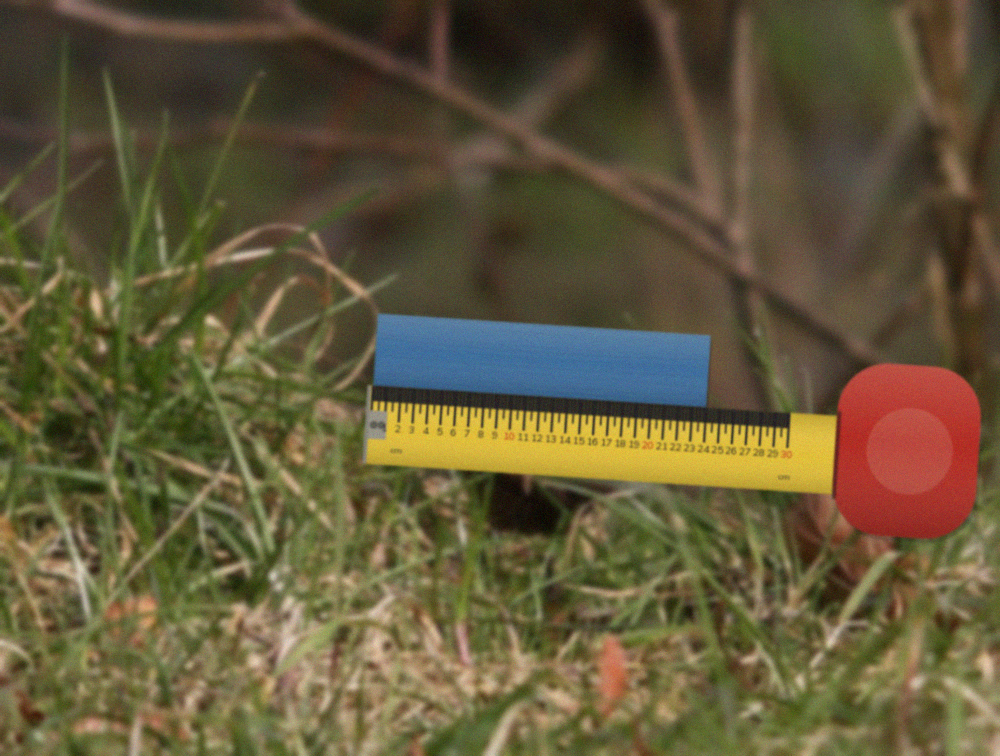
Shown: 24 cm
